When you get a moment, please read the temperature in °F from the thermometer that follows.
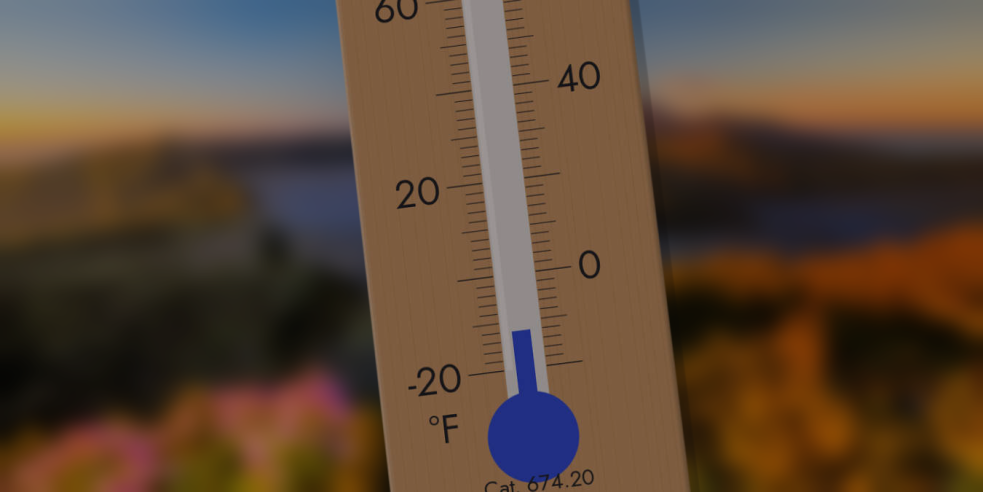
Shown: -12 °F
